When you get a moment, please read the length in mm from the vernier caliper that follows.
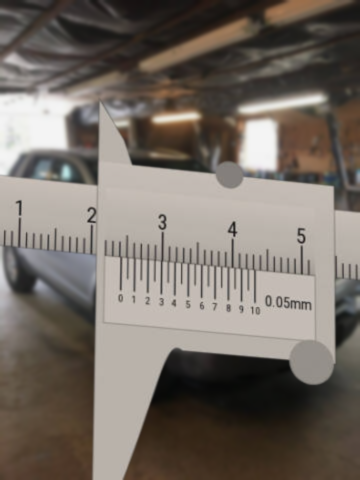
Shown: 24.2 mm
